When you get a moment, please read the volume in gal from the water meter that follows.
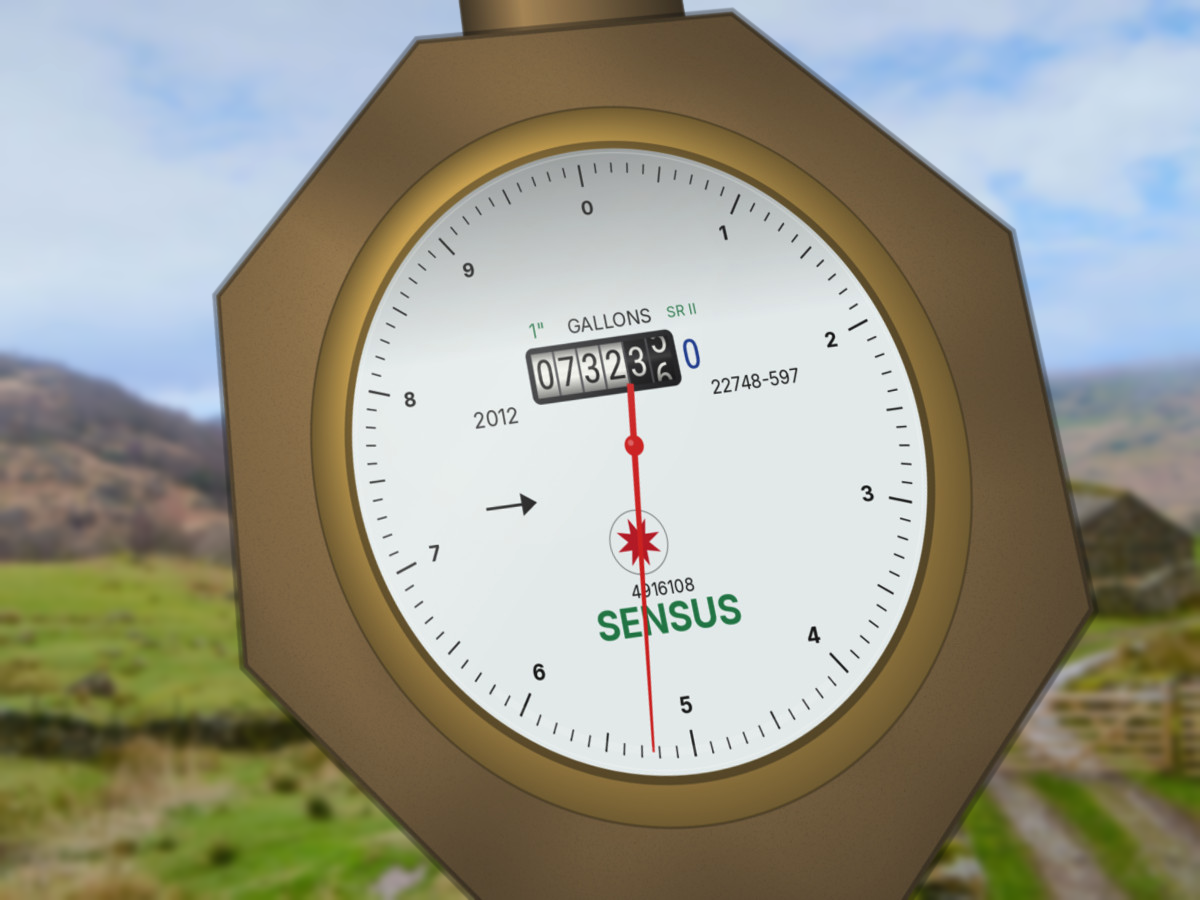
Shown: 732355.2 gal
